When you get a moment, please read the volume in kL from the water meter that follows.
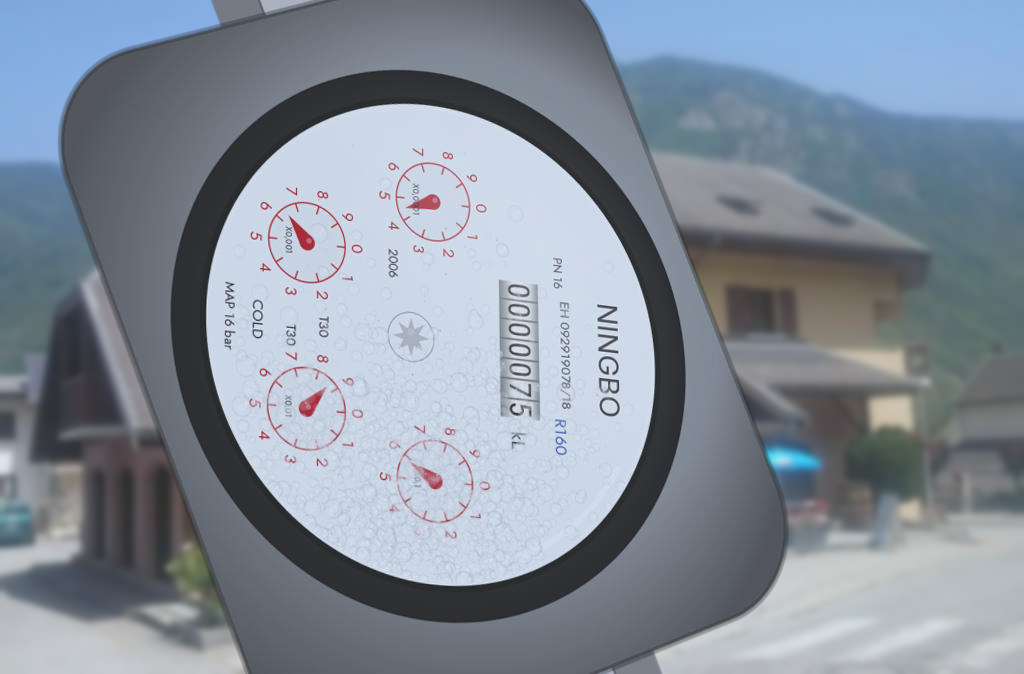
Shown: 75.5864 kL
